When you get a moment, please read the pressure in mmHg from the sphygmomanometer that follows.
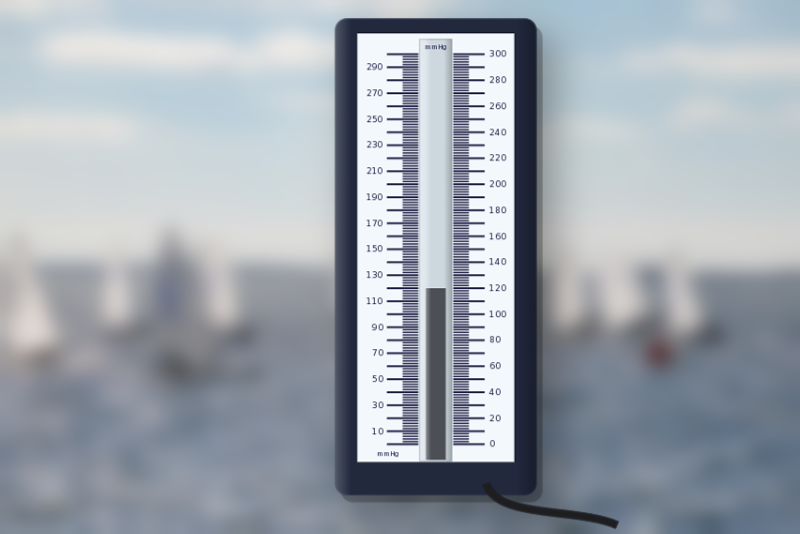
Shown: 120 mmHg
